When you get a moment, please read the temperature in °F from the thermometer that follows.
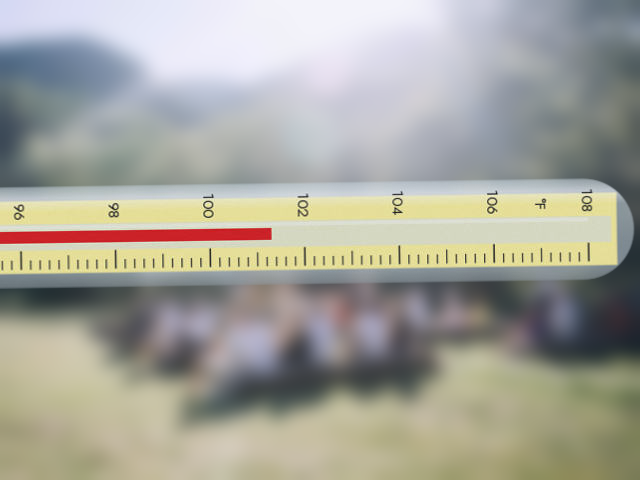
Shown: 101.3 °F
